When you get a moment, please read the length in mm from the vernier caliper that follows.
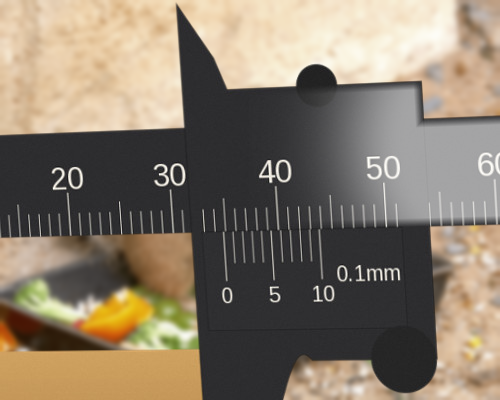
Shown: 34.8 mm
